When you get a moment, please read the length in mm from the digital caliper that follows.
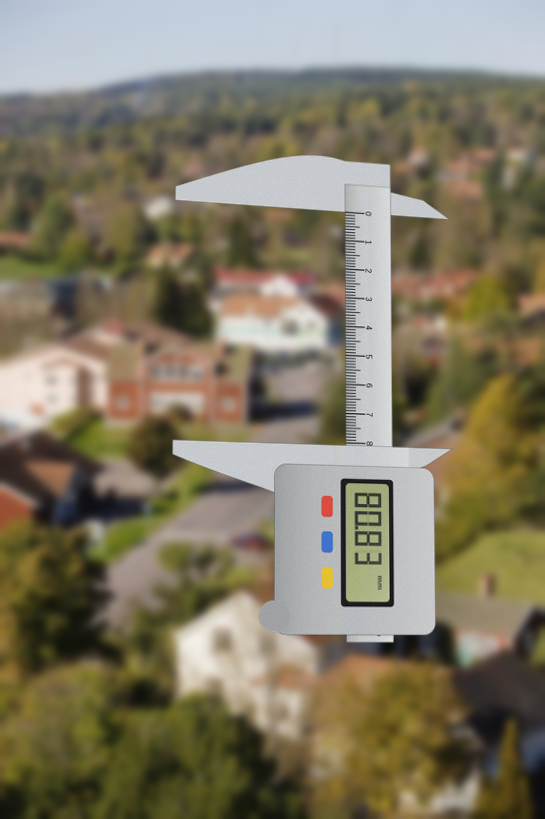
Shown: 80.83 mm
